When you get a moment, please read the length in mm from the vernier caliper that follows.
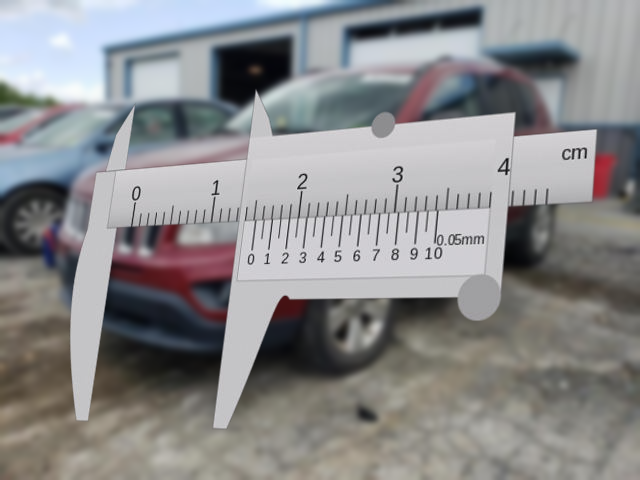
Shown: 15.2 mm
